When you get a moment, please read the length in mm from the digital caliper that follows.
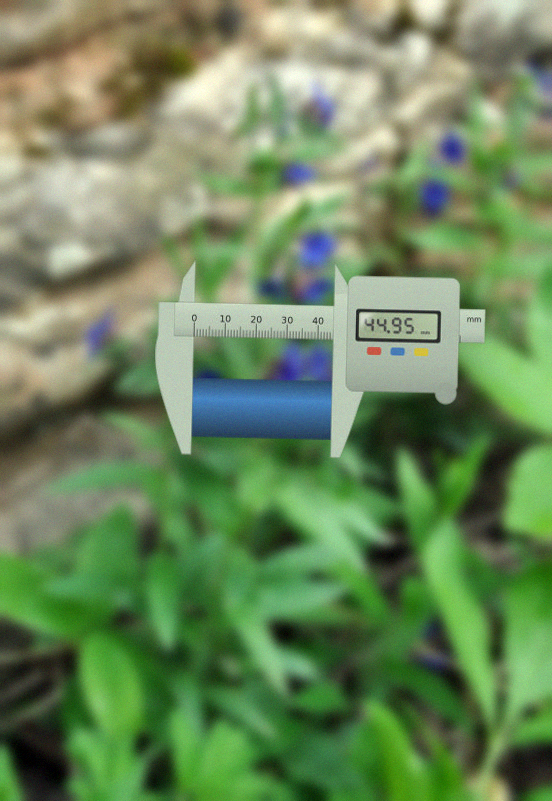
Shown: 44.95 mm
